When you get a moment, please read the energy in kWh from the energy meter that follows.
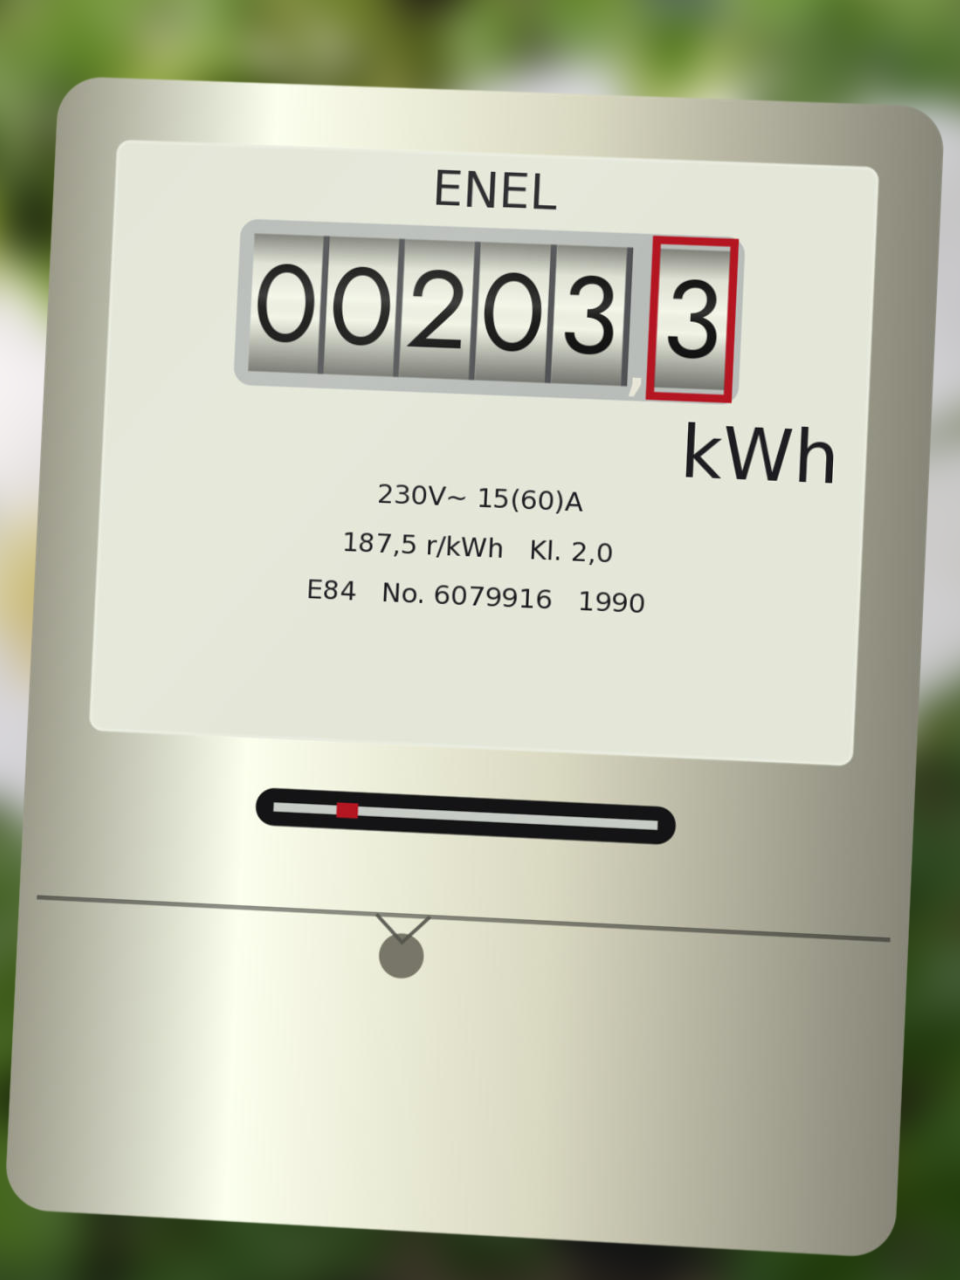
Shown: 203.3 kWh
